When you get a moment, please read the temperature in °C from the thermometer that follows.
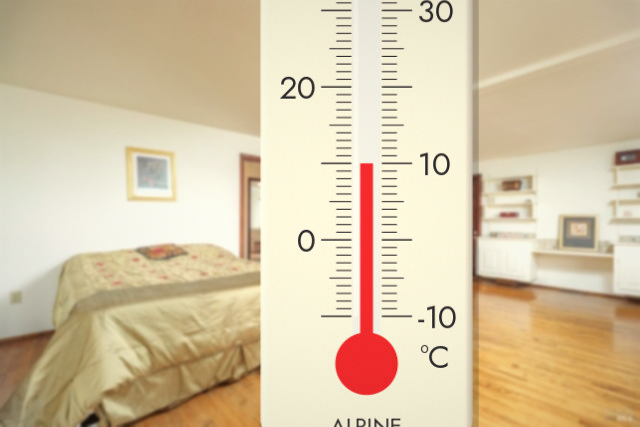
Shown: 10 °C
